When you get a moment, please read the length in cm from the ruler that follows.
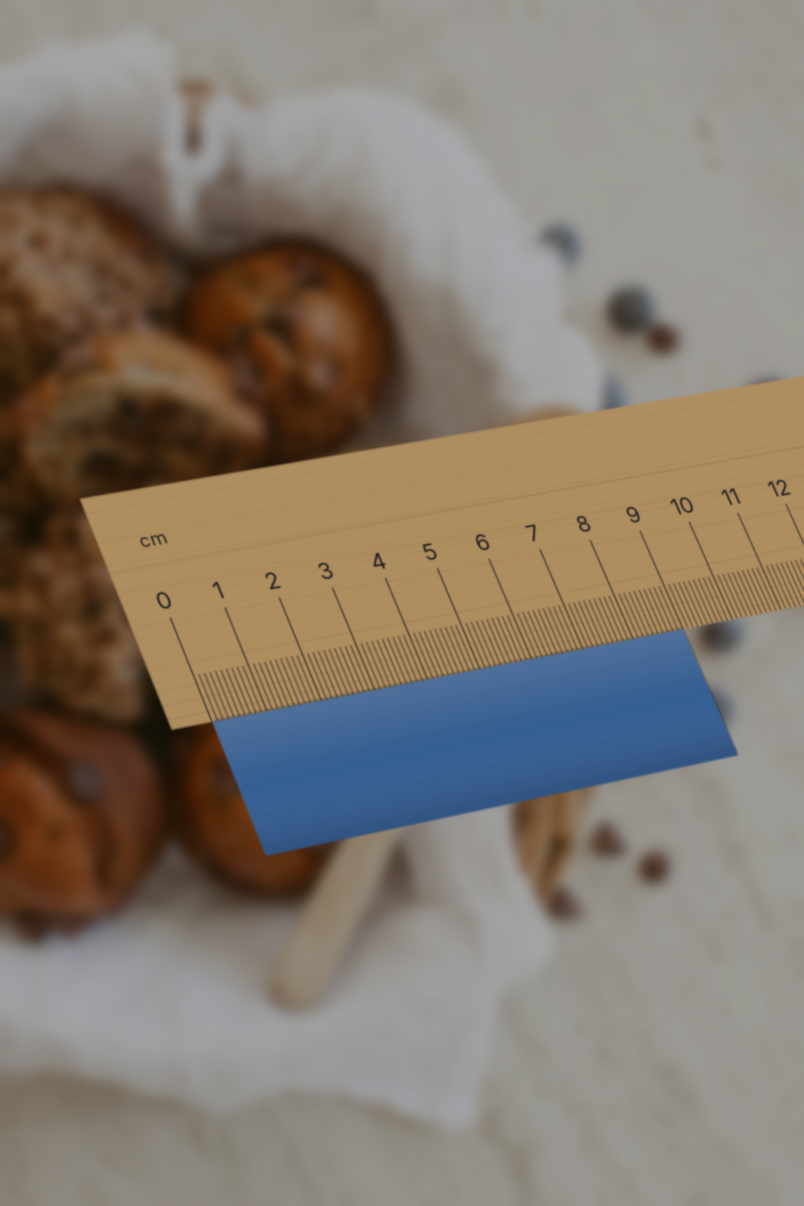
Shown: 9 cm
